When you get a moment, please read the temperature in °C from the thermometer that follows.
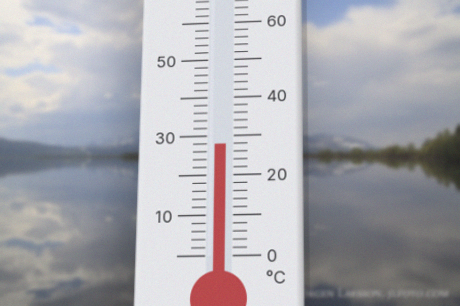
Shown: 28 °C
